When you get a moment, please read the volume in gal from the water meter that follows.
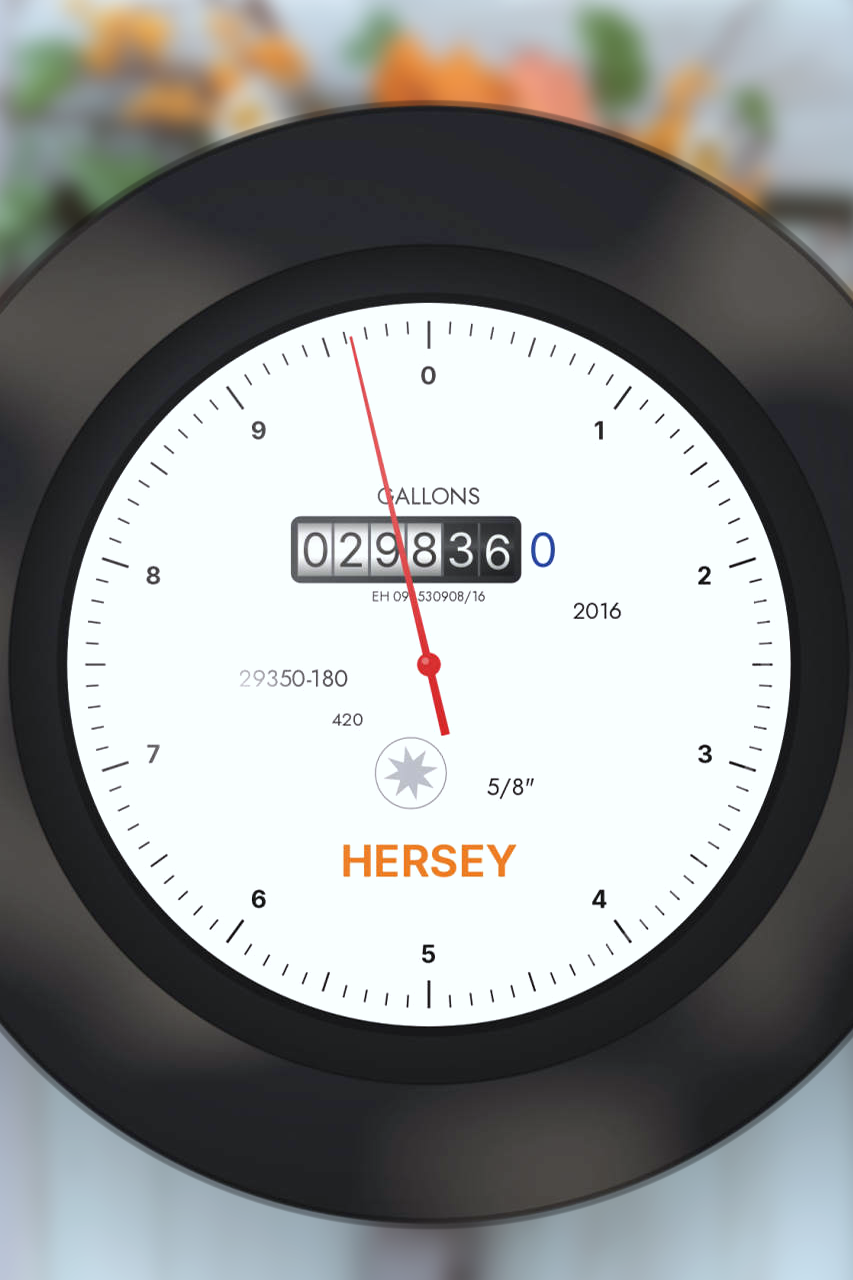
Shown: 298359.6 gal
